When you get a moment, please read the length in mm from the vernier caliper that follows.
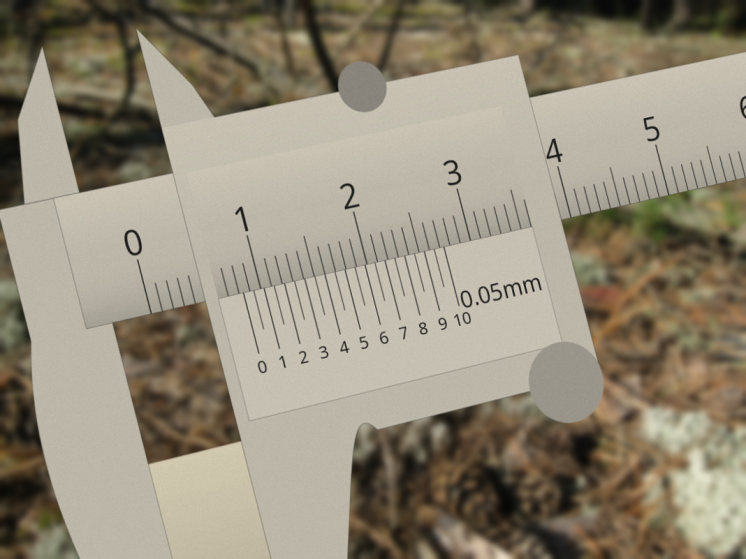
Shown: 8.4 mm
